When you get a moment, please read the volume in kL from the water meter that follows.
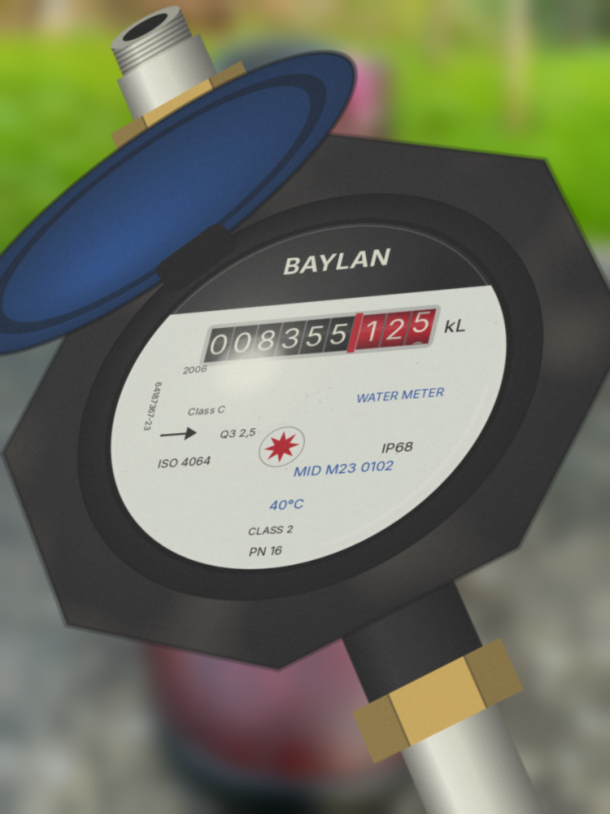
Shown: 8355.125 kL
